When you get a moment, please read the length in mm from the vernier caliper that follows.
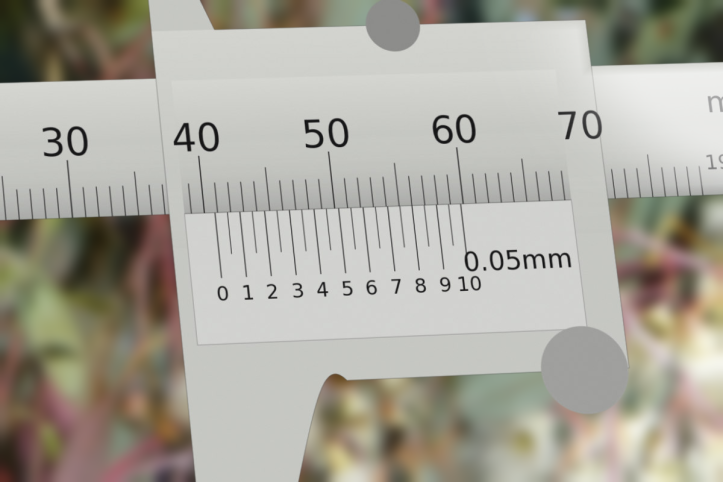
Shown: 40.8 mm
